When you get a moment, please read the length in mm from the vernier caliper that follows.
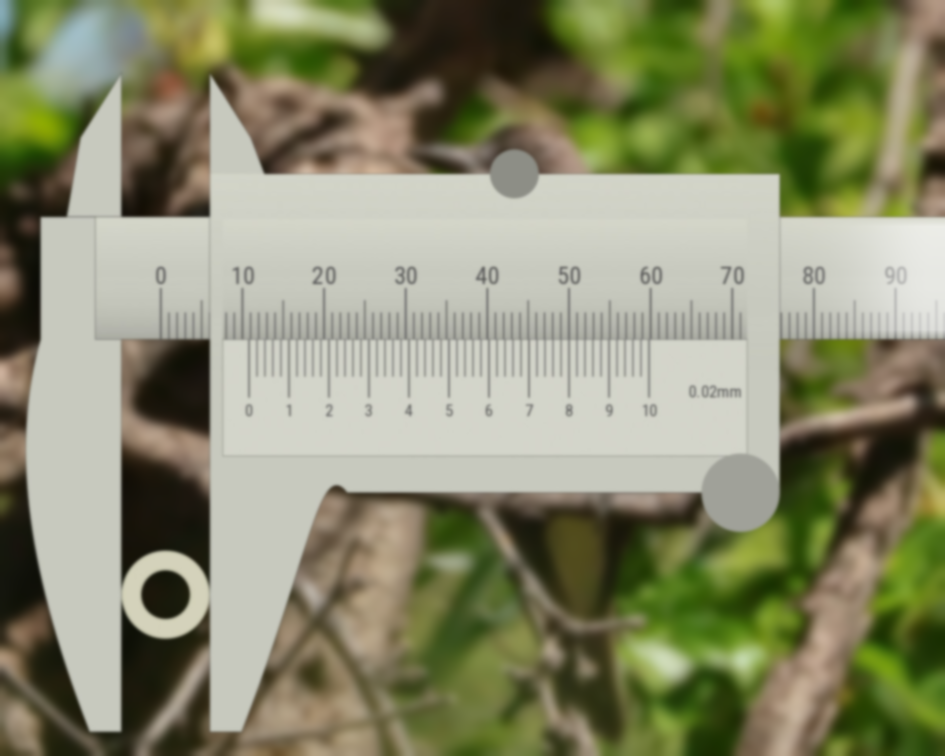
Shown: 10.8 mm
